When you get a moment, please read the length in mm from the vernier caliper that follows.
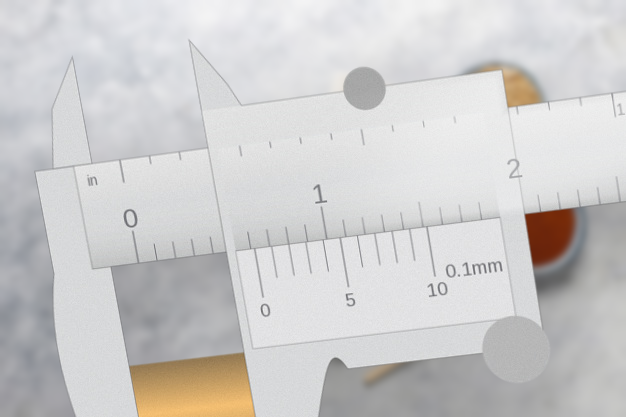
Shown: 6.2 mm
